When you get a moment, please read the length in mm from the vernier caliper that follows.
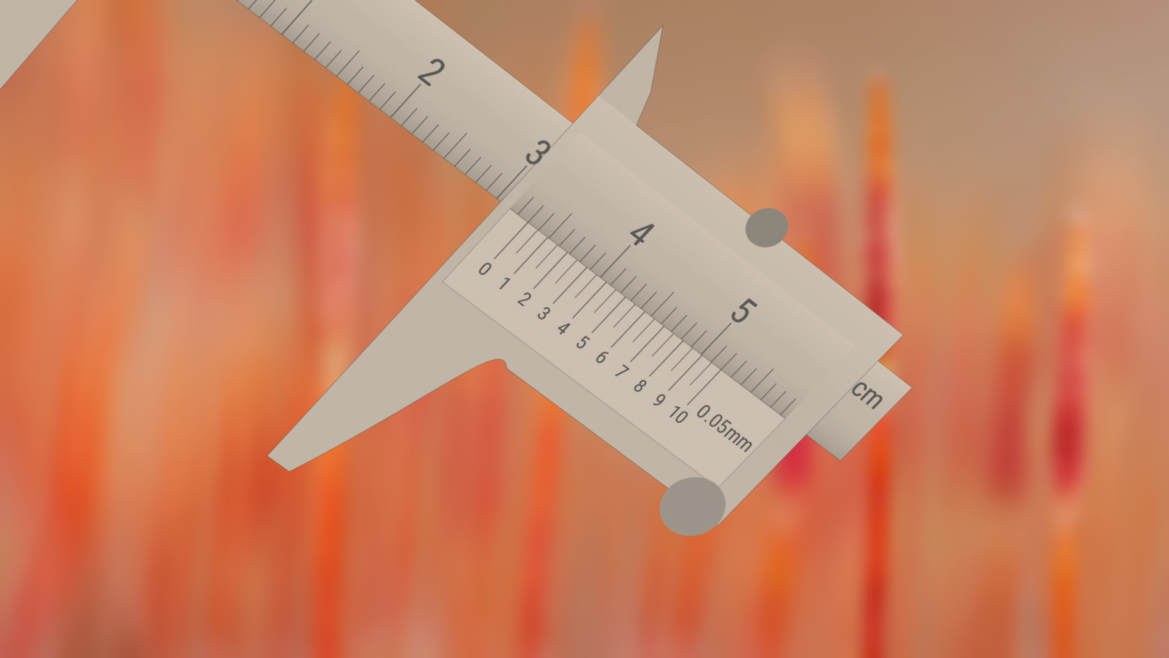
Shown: 33.0 mm
